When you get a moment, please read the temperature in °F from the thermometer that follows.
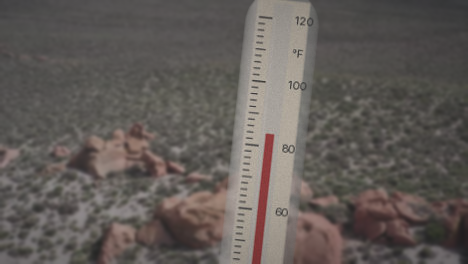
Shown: 84 °F
